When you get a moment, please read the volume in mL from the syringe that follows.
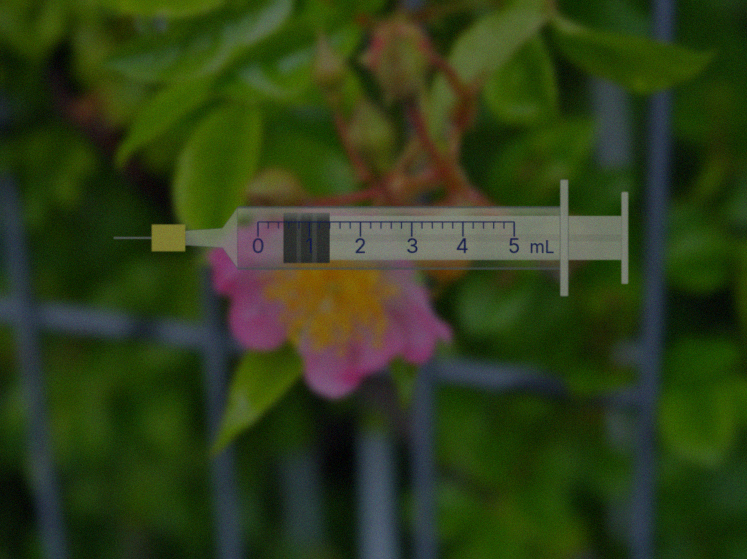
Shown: 0.5 mL
